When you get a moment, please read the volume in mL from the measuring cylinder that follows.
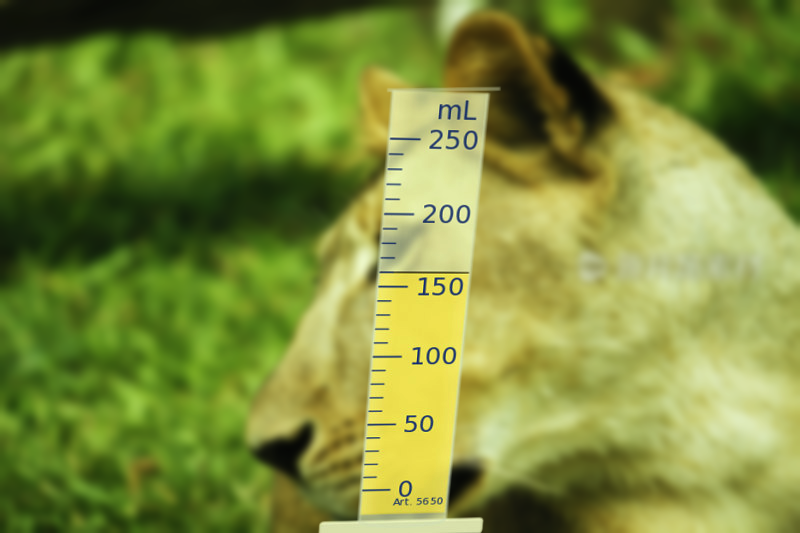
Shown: 160 mL
